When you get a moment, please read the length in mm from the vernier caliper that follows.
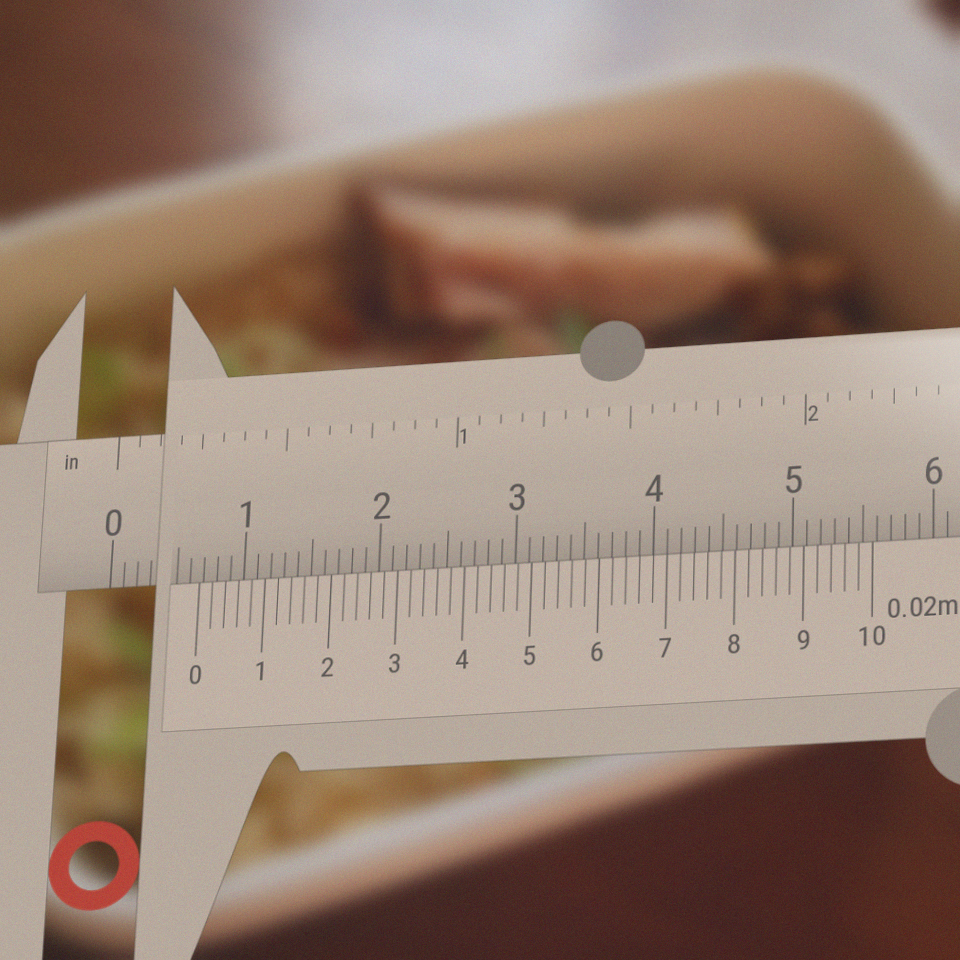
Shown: 6.7 mm
